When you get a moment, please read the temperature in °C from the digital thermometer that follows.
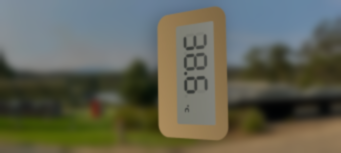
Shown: 38.6 °C
